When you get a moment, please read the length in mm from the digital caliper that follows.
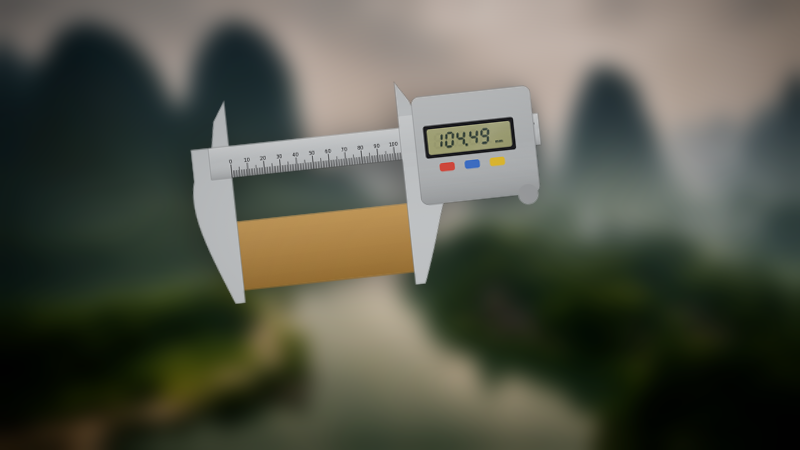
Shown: 104.49 mm
